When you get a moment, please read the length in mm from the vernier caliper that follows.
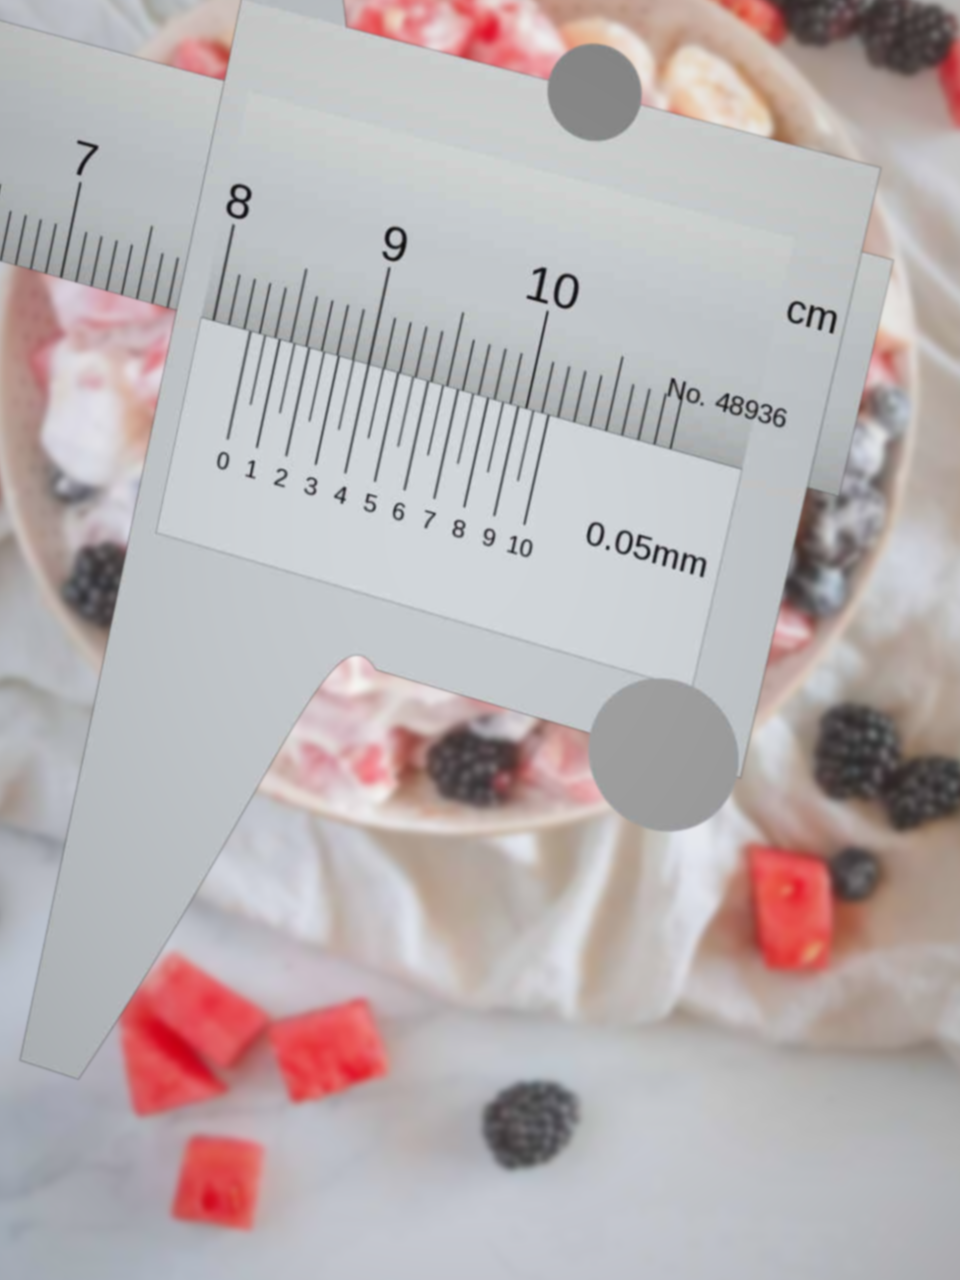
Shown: 82.4 mm
